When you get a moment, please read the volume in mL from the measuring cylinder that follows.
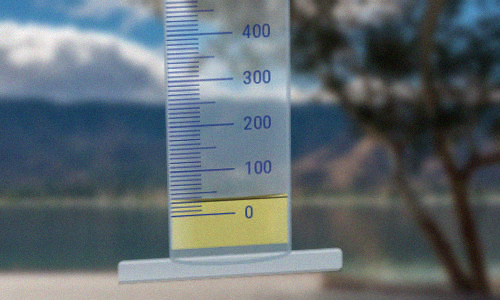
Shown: 30 mL
